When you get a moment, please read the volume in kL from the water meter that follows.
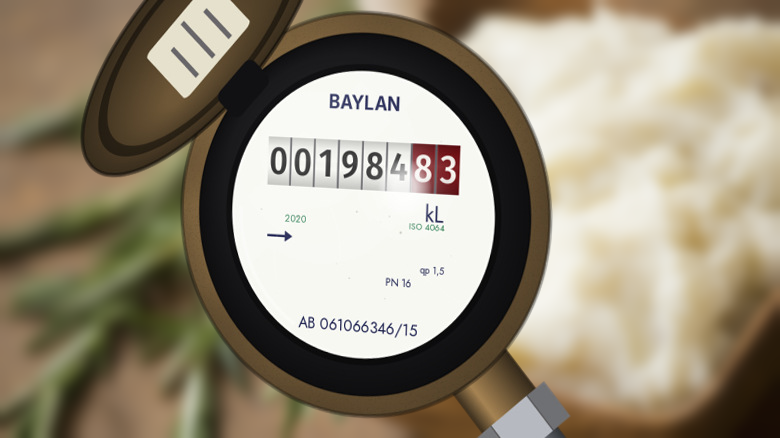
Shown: 1984.83 kL
